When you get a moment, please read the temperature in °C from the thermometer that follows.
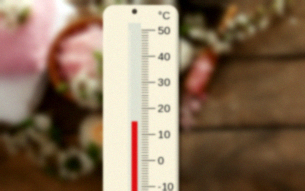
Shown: 15 °C
